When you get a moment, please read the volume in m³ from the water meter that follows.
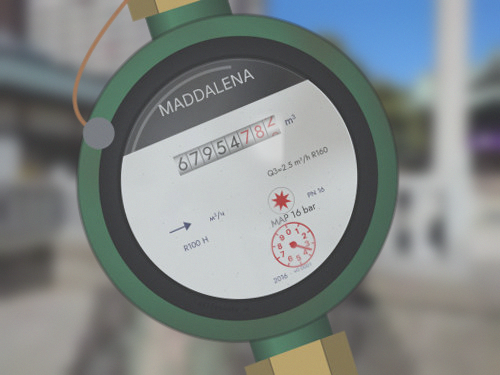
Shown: 67954.7823 m³
